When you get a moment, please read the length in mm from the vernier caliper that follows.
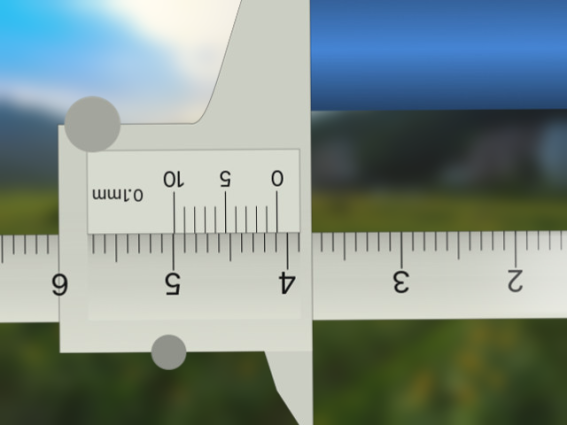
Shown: 40.9 mm
